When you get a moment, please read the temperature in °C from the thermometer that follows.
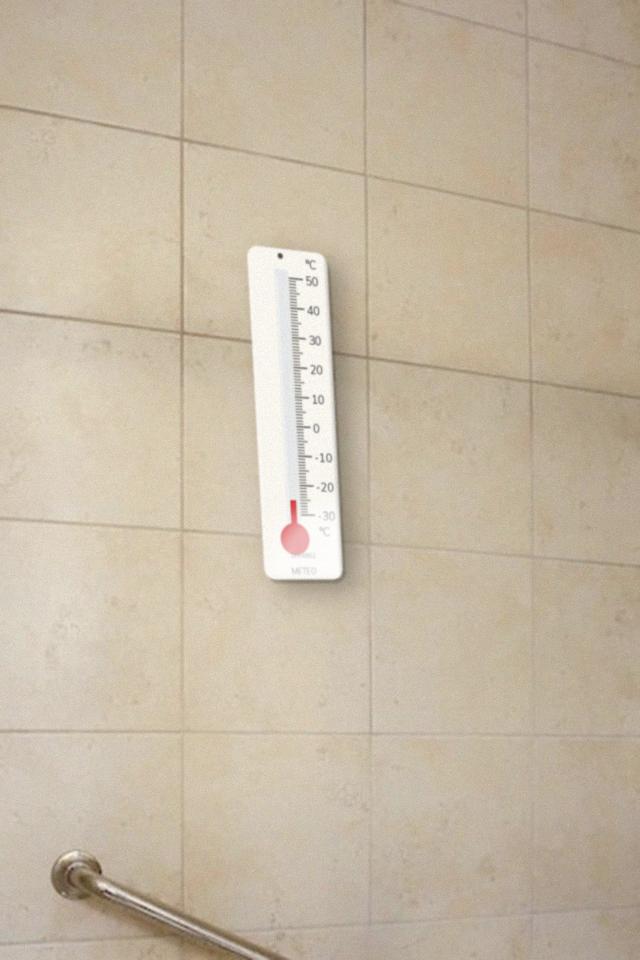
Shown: -25 °C
